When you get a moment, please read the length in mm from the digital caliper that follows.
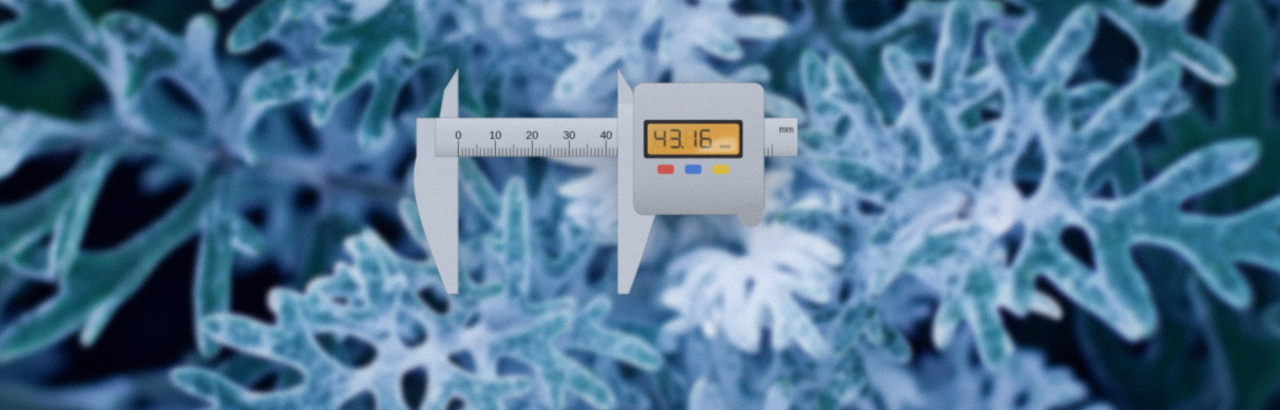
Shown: 43.16 mm
